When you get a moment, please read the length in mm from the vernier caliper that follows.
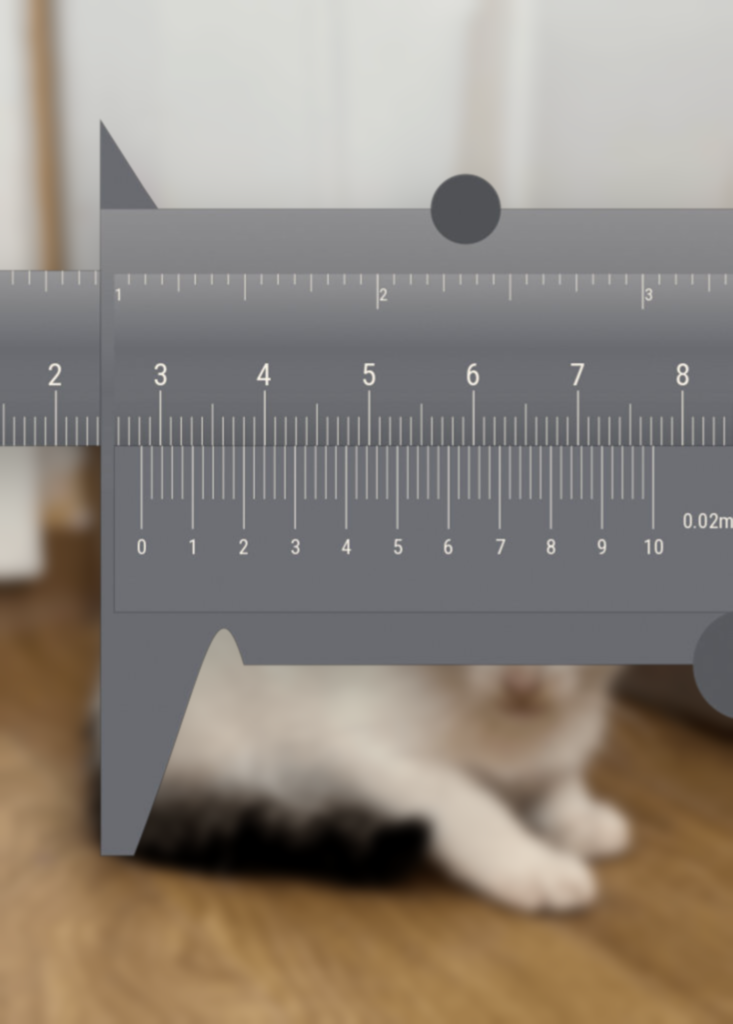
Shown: 28.2 mm
